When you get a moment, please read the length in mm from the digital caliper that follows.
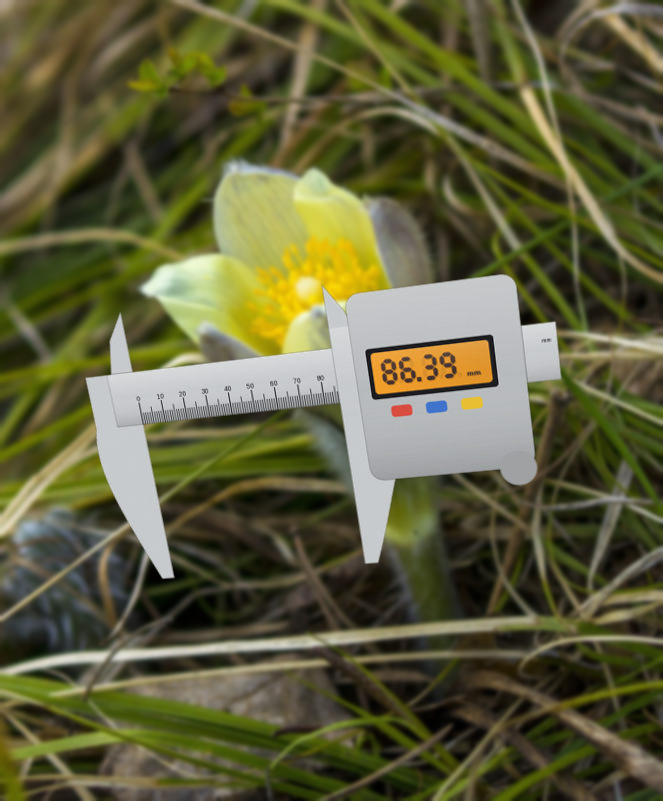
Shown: 86.39 mm
